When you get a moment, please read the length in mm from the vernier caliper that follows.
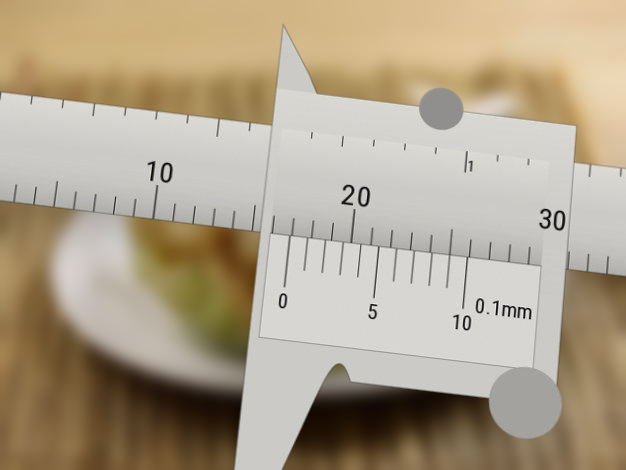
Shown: 16.9 mm
